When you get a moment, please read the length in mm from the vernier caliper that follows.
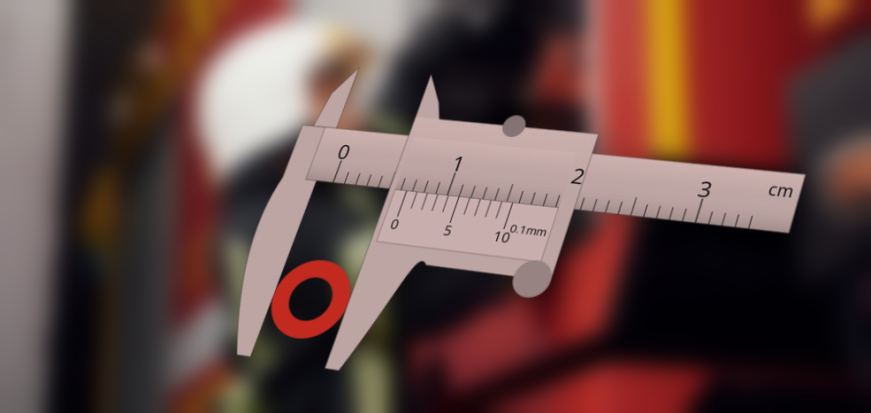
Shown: 6.5 mm
